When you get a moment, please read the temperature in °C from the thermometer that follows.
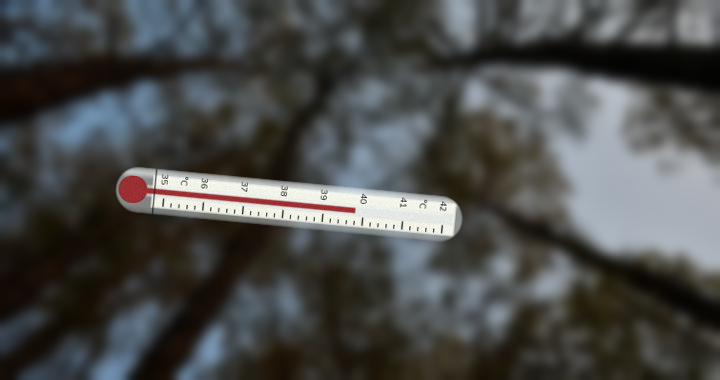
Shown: 39.8 °C
